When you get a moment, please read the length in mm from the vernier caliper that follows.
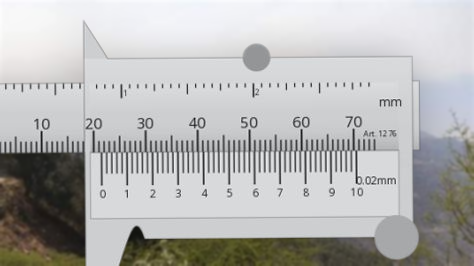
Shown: 21.5 mm
